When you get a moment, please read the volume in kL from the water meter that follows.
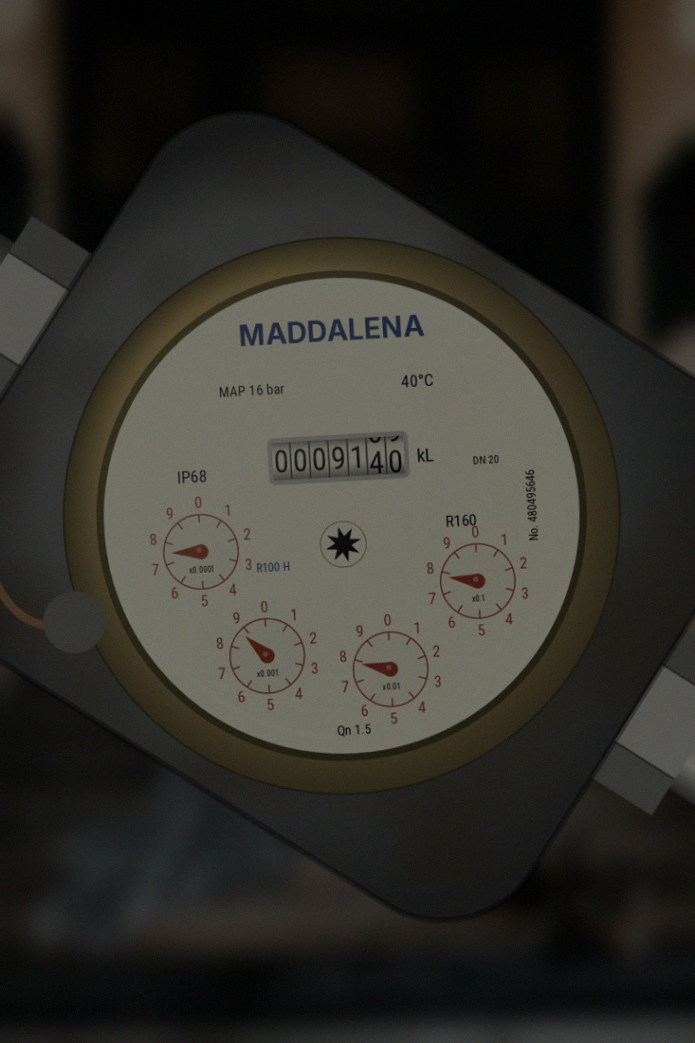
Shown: 9139.7787 kL
